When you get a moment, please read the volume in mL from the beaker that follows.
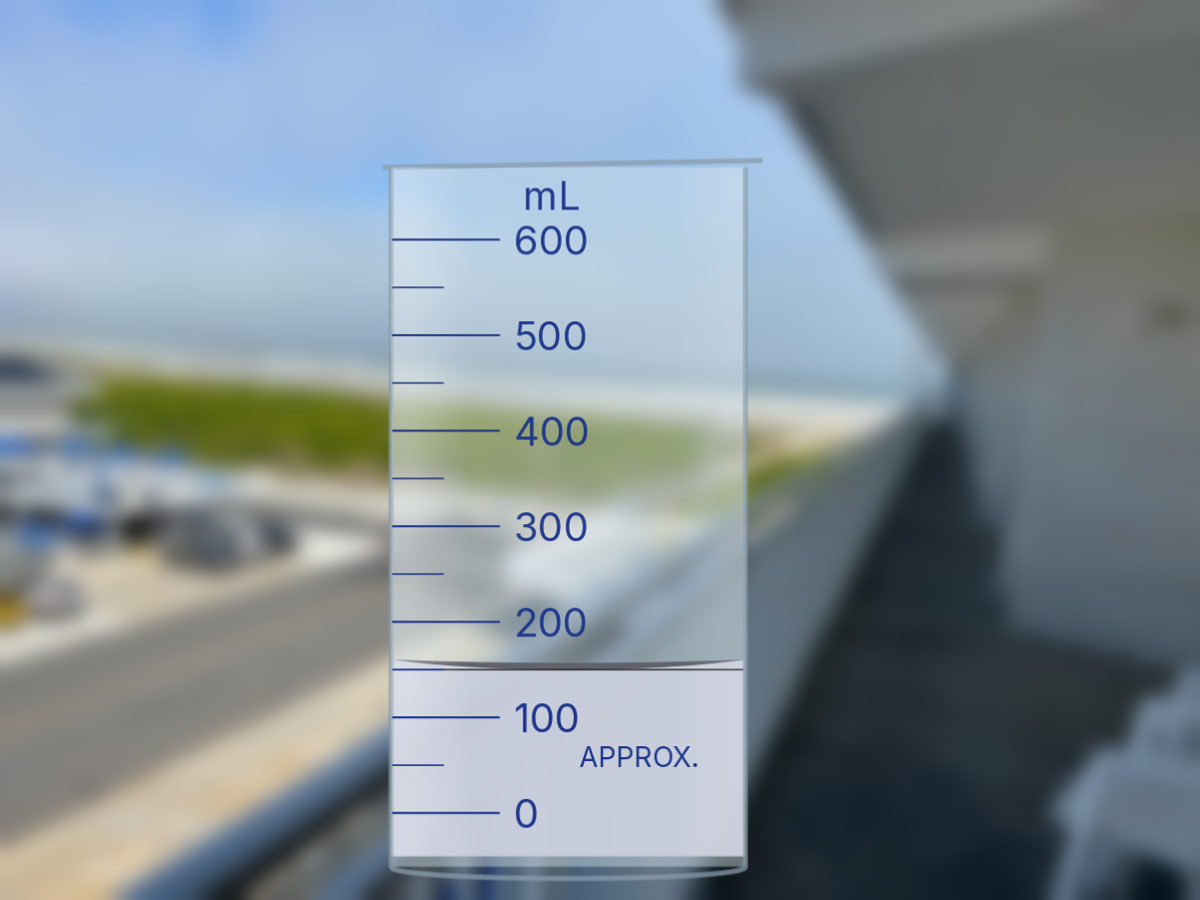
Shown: 150 mL
